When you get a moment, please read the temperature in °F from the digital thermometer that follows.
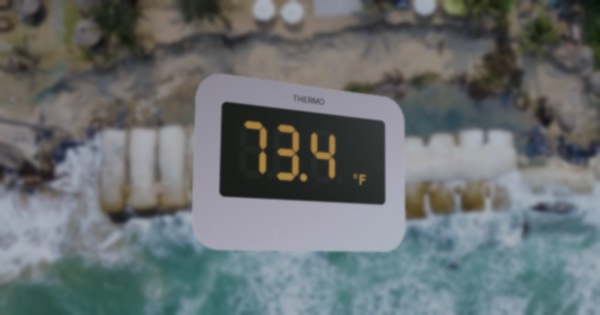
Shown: 73.4 °F
